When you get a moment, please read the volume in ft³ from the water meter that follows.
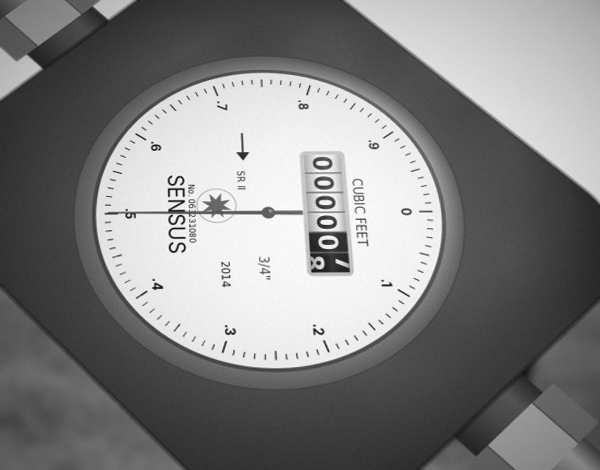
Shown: 7.50 ft³
